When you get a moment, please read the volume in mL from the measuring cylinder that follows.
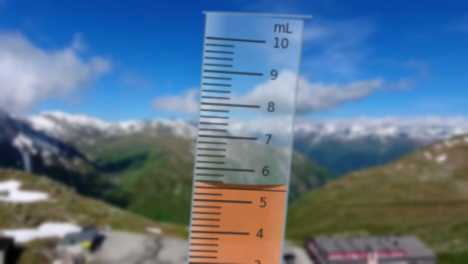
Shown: 5.4 mL
